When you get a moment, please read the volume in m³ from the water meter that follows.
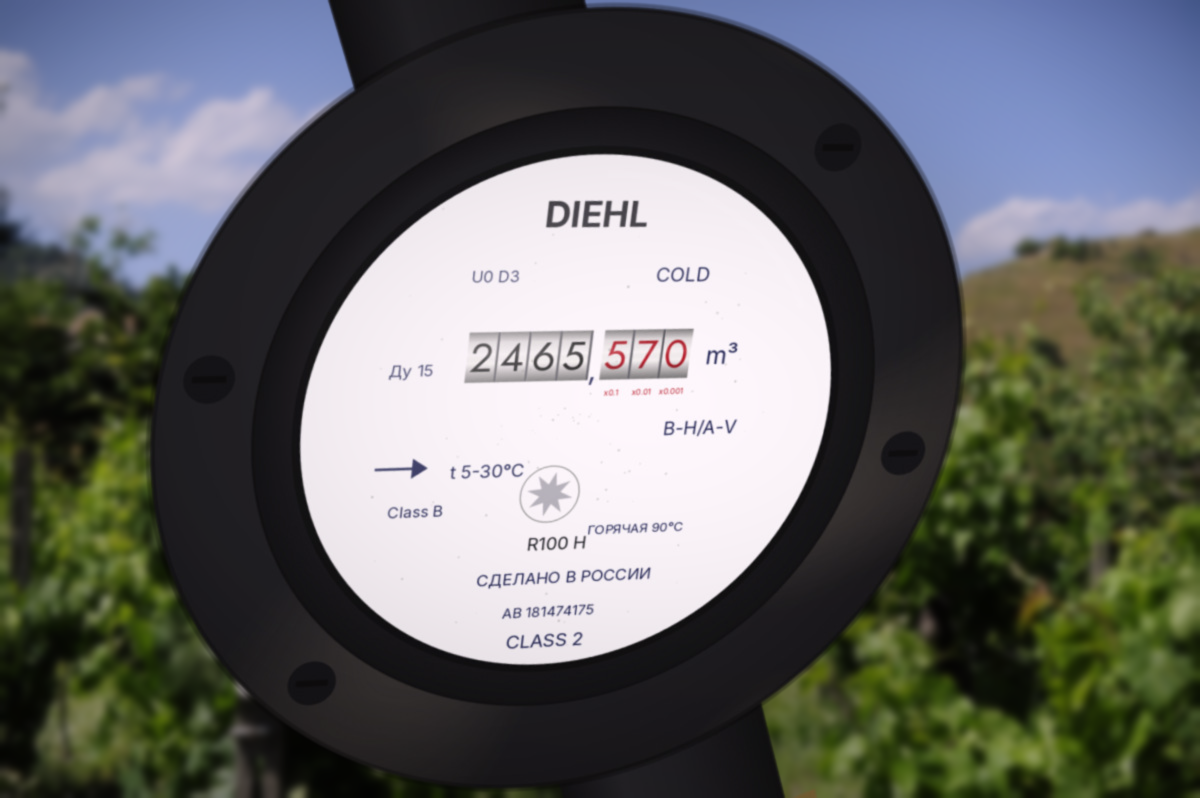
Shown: 2465.570 m³
